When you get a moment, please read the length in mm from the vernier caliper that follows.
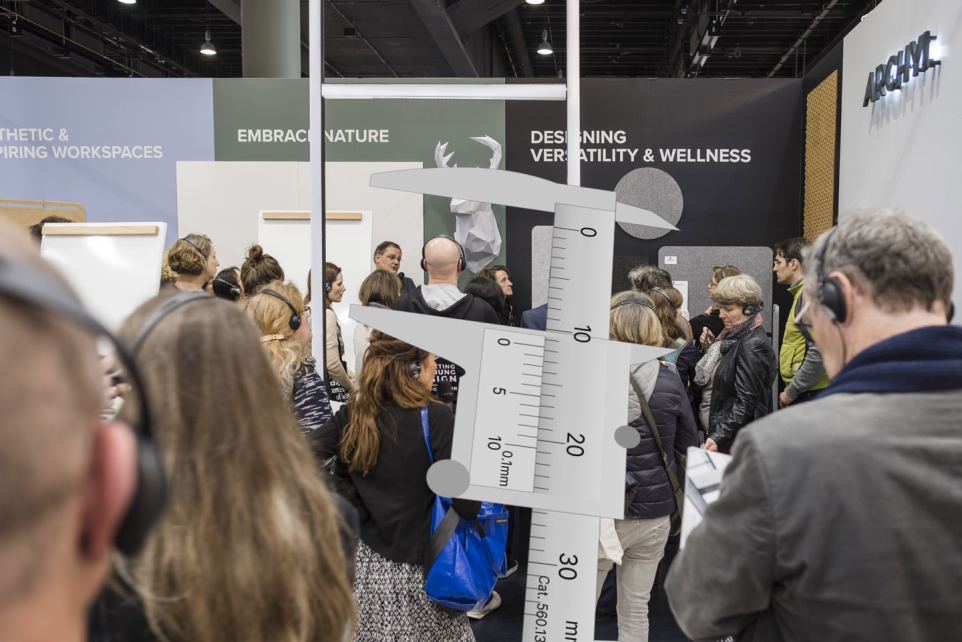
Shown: 11.7 mm
